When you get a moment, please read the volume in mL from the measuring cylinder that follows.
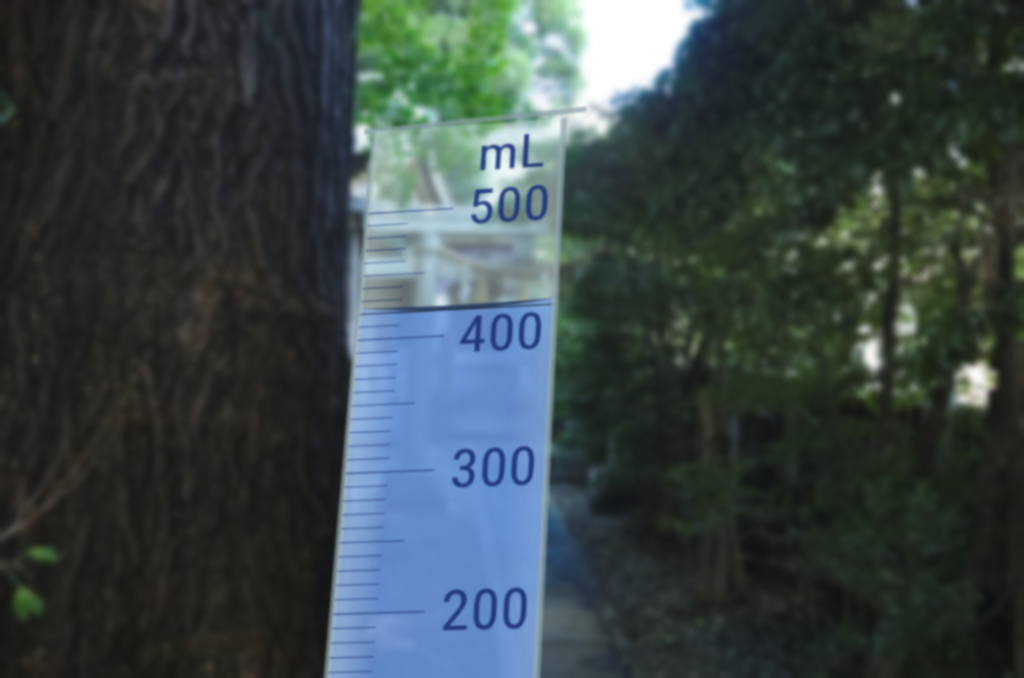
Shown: 420 mL
